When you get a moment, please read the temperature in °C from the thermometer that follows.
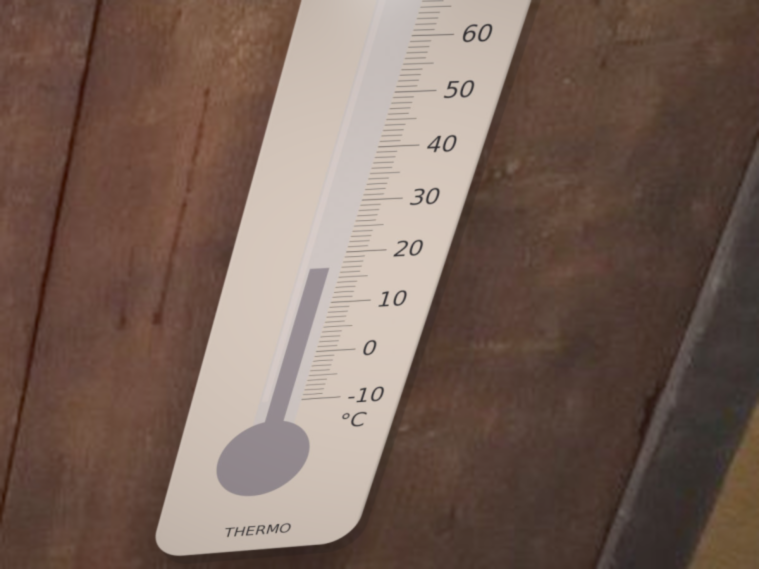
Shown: 17 °C
